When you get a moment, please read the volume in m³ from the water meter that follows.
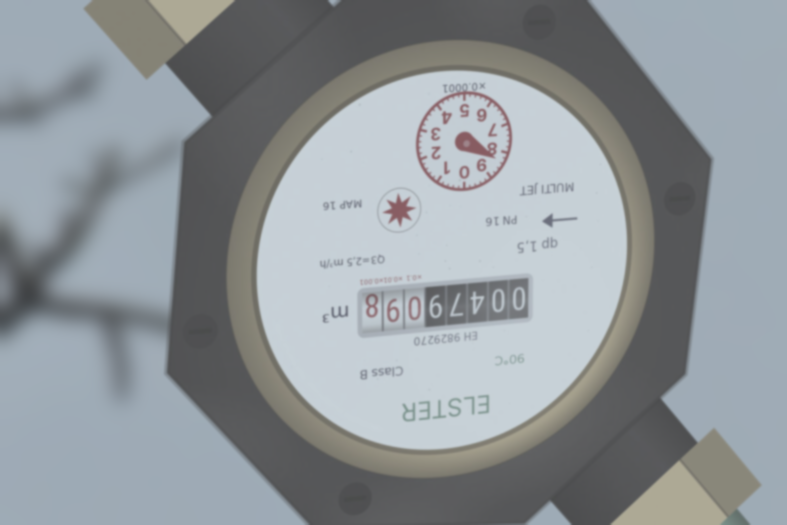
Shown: 479.0978 m³
